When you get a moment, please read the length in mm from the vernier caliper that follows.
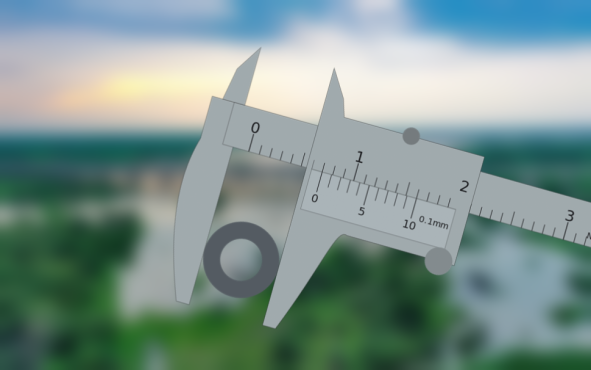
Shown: 7.0 mm
